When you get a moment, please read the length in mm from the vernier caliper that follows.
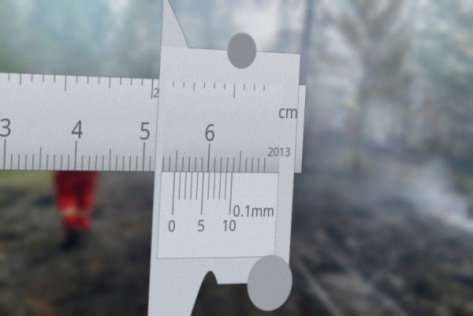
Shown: 54.8 mm
